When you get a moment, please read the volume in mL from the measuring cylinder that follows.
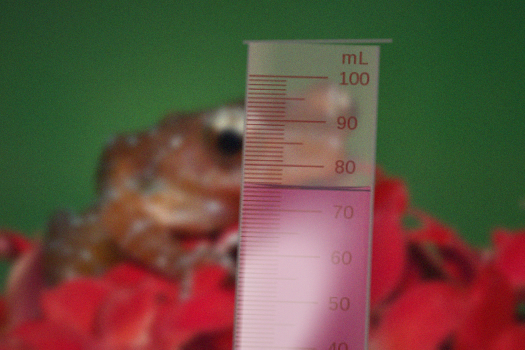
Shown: 75 mL
